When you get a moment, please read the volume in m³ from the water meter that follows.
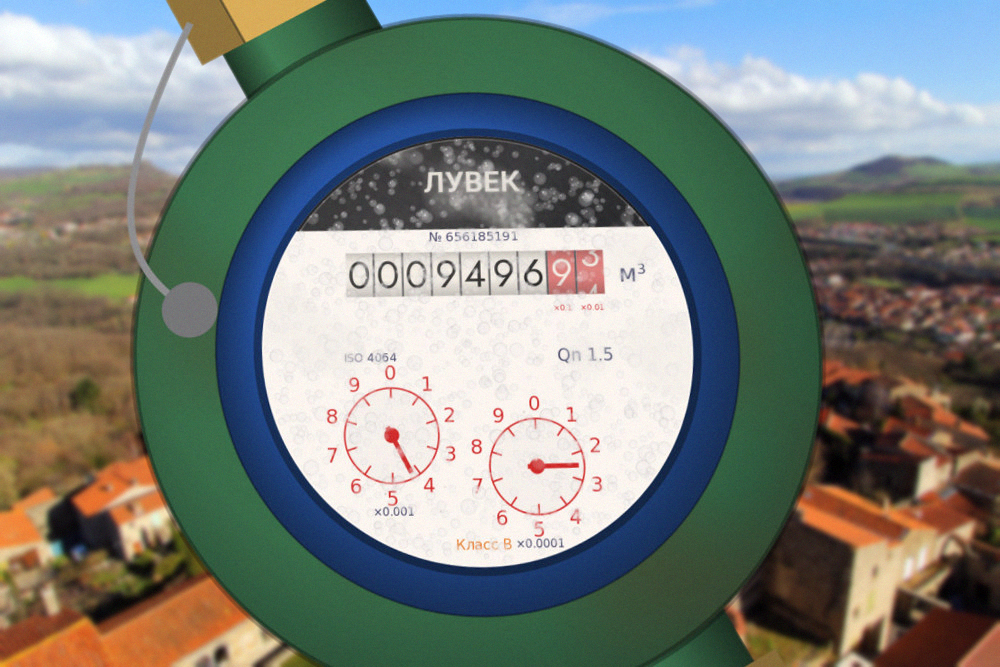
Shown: 9496.9342 m³
